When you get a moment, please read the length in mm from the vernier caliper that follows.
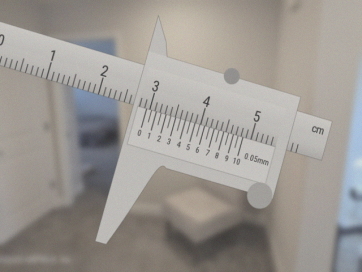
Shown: 29.4 mm
